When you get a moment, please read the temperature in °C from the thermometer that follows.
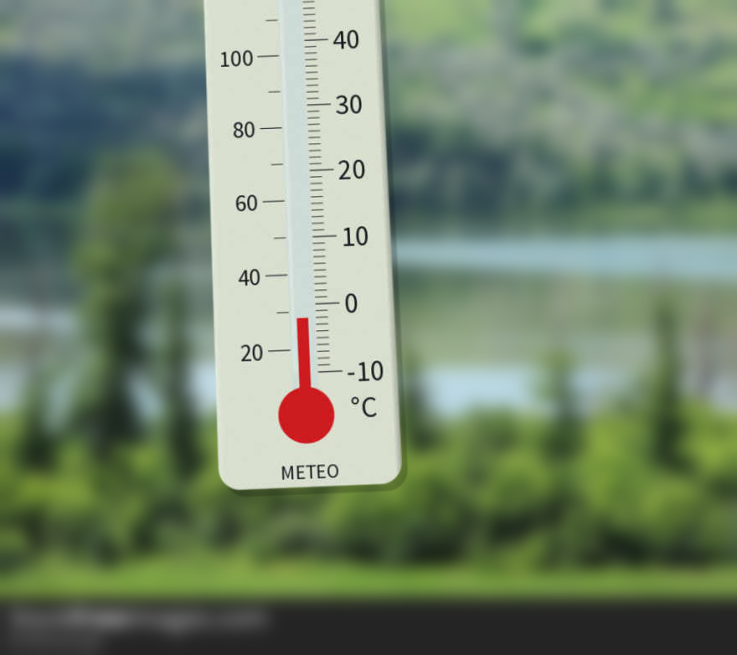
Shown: -2 °C
